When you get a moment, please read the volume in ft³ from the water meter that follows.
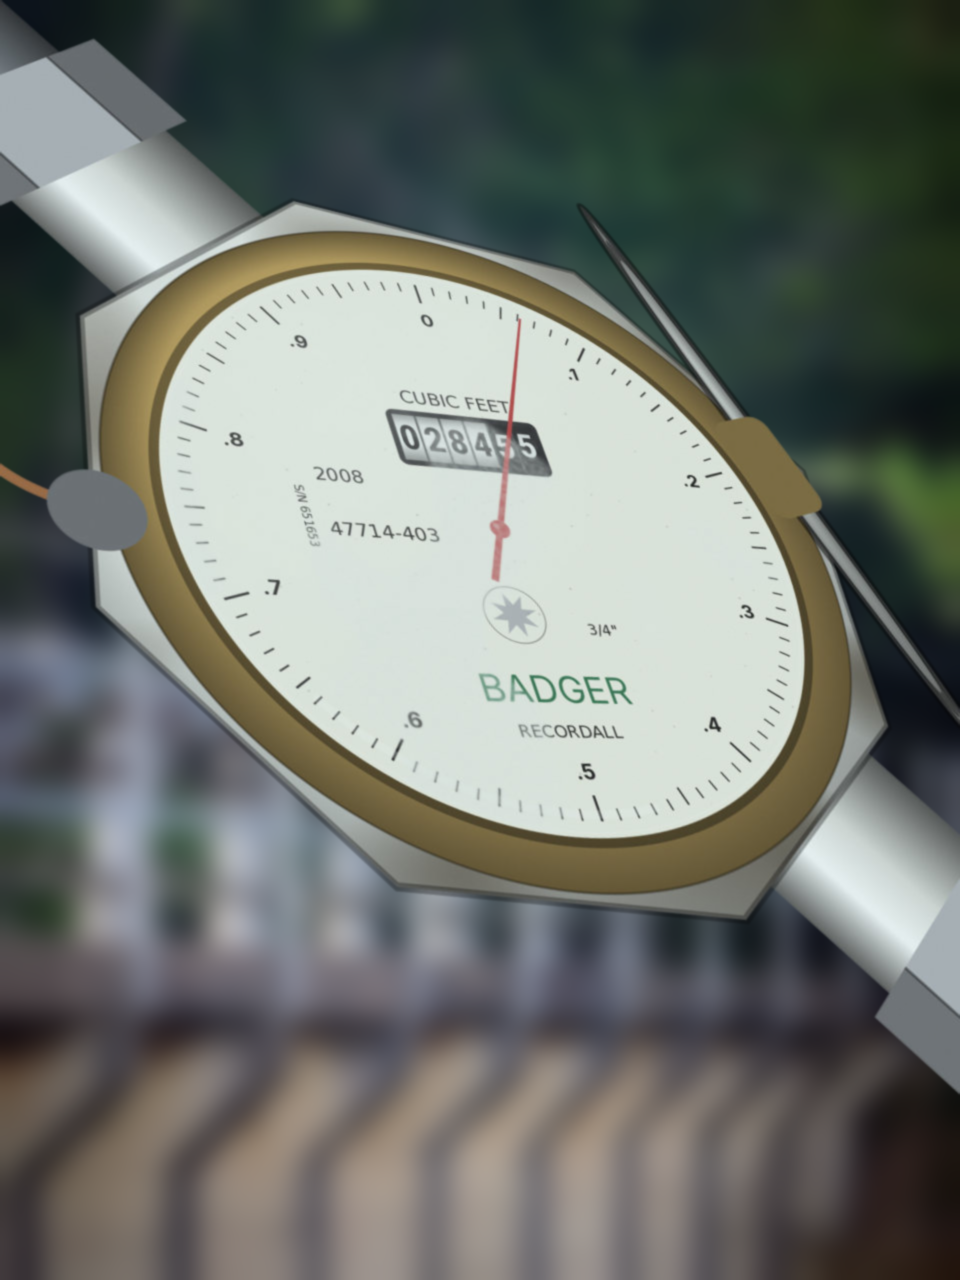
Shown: 28455.06 ft³
